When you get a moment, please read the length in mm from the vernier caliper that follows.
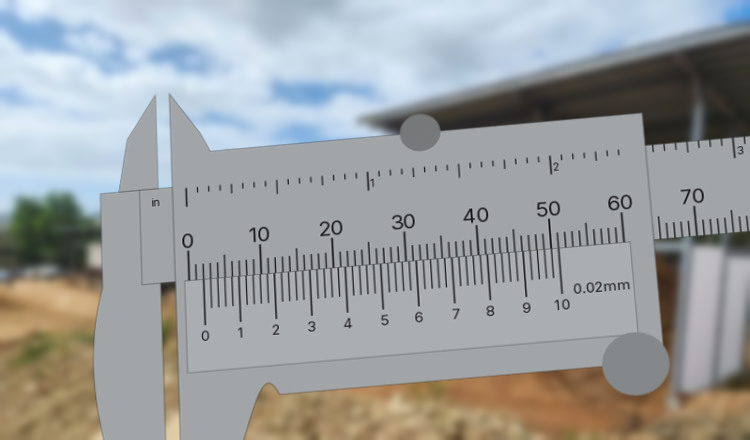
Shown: 2.0 mm
